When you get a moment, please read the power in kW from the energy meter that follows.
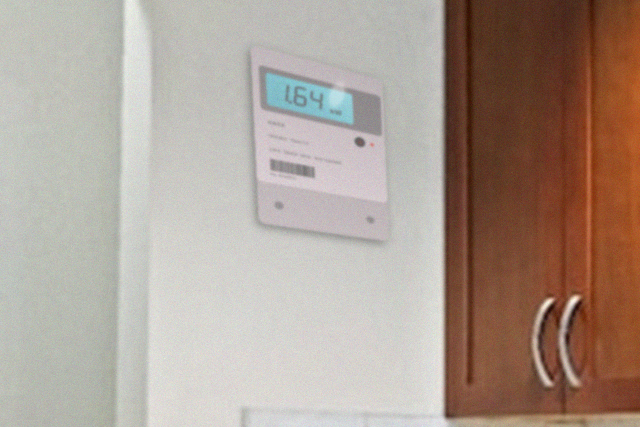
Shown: 1.64 kW
